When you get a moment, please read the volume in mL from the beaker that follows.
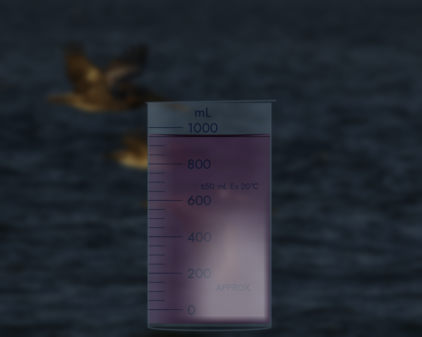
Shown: 950 mL
